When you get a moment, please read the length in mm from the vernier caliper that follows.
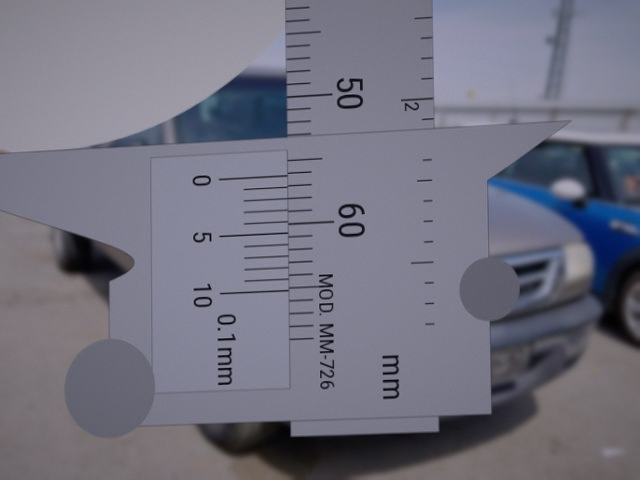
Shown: 56.2 mm
